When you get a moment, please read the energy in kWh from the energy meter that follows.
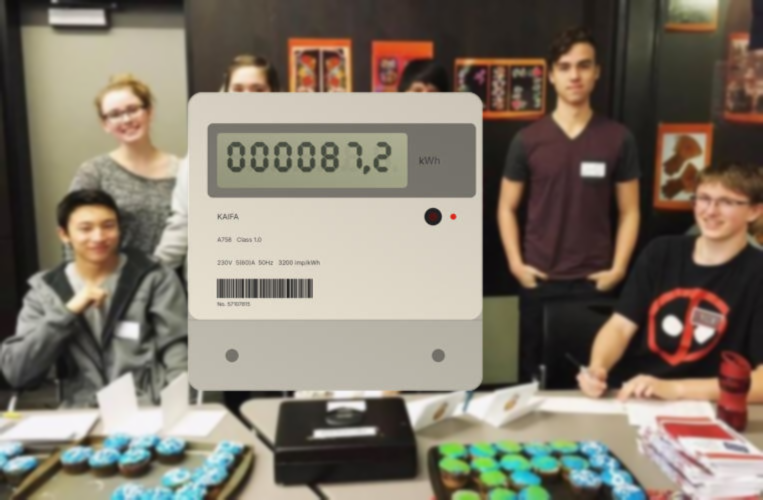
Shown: 87.2 kWh
